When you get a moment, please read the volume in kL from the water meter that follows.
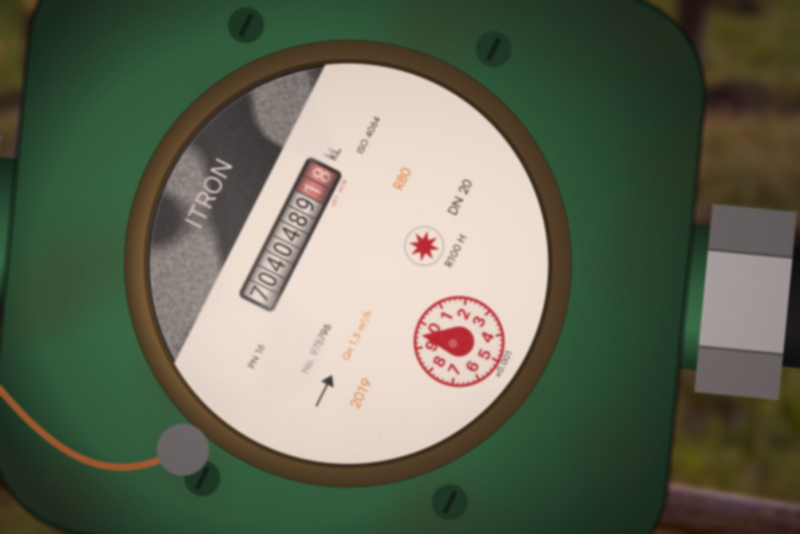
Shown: 7040489.179 kL
